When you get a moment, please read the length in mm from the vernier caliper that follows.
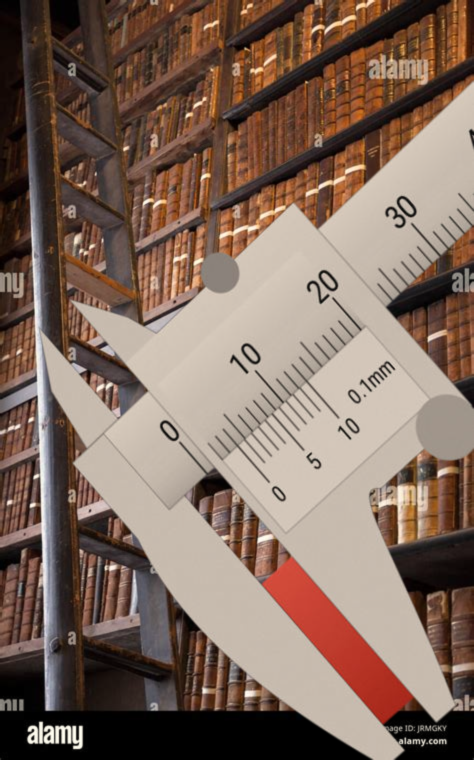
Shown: 4.0 mm
